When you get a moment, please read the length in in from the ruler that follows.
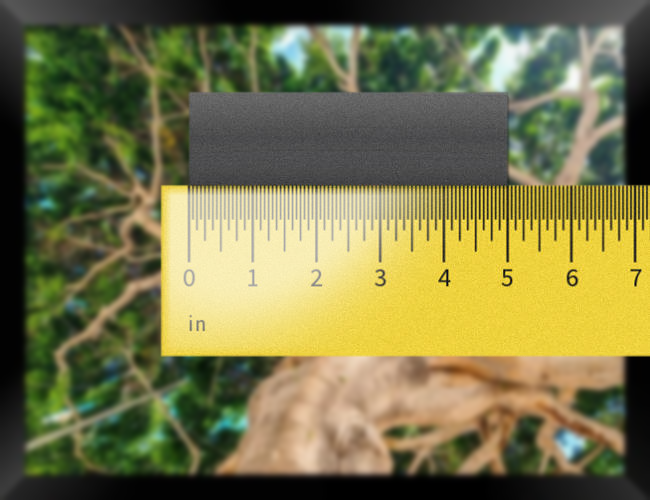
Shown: 5 in
